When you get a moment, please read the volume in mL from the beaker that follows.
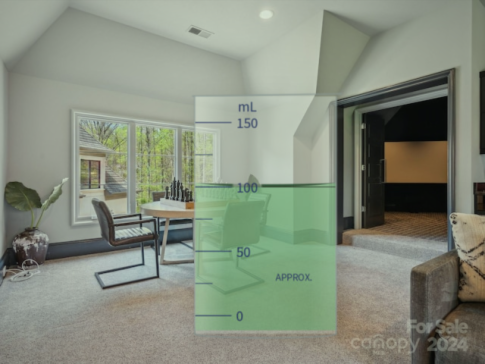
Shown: 100 mL
